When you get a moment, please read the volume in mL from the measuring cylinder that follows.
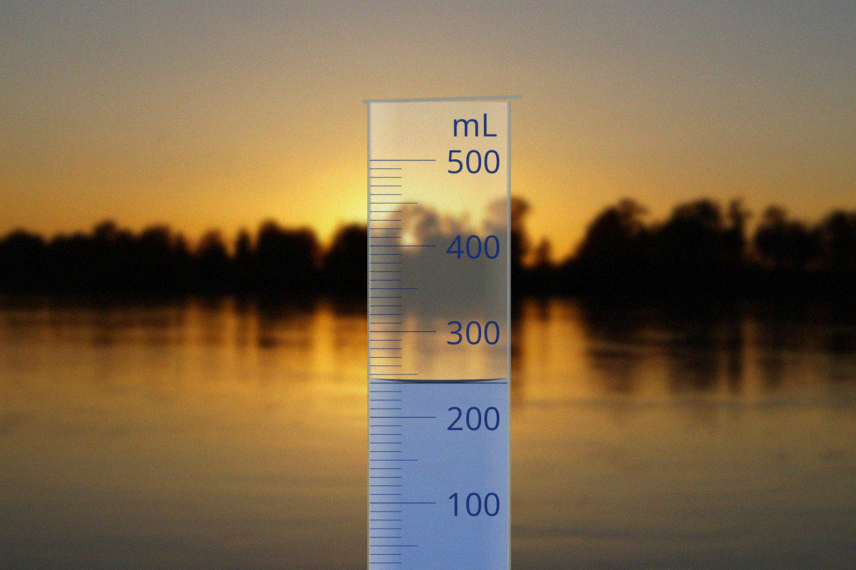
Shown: 240 mL
